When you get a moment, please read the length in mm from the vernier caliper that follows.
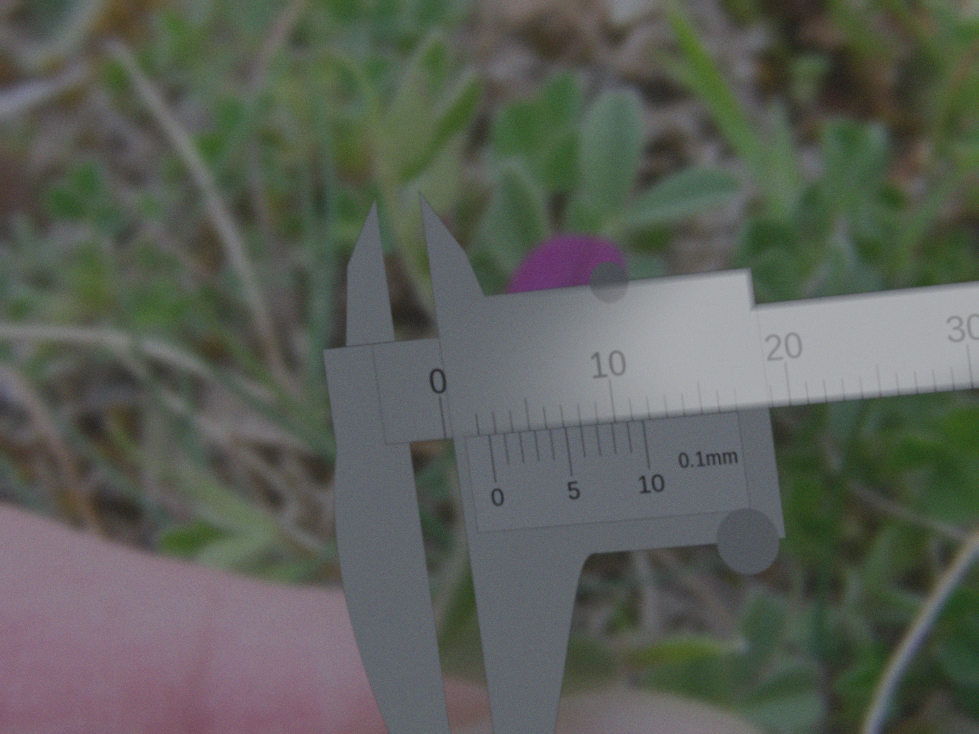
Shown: 2.6 mm
